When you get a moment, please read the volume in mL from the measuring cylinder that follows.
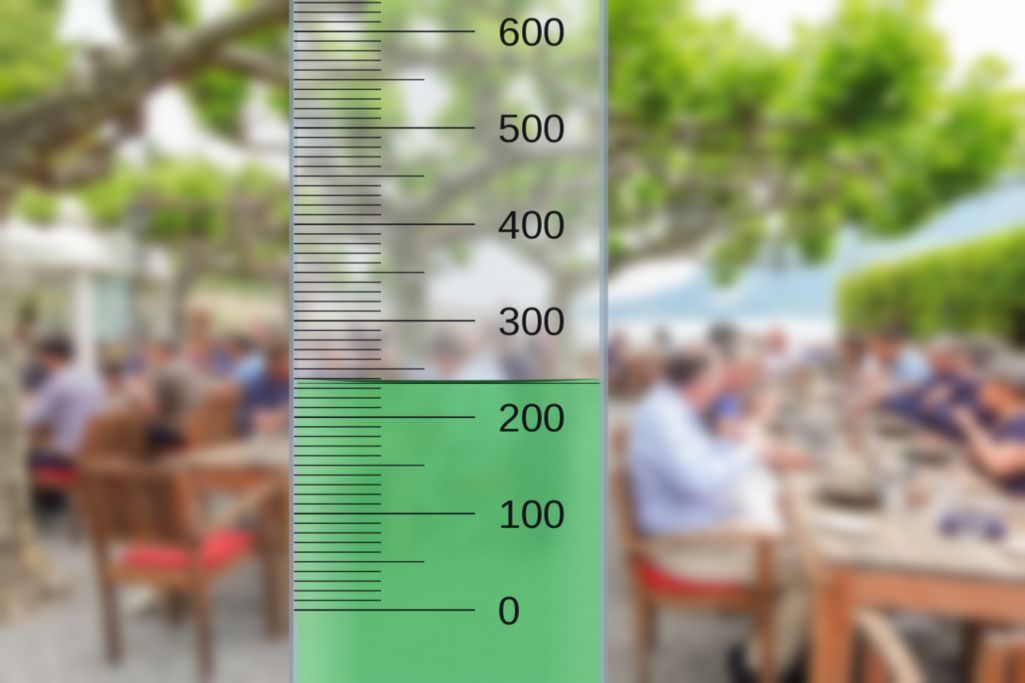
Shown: 235 mL
